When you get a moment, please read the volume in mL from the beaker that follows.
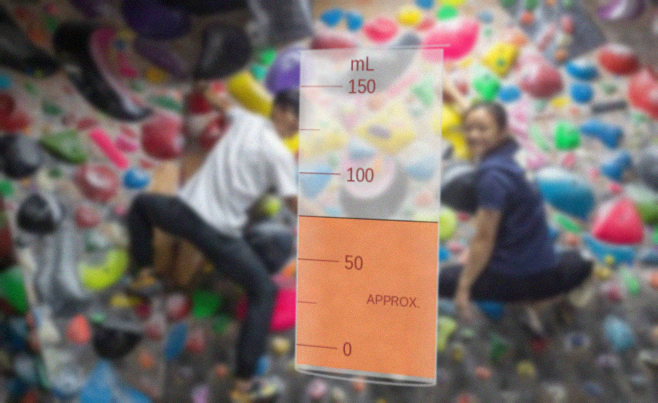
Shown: 75 mL
